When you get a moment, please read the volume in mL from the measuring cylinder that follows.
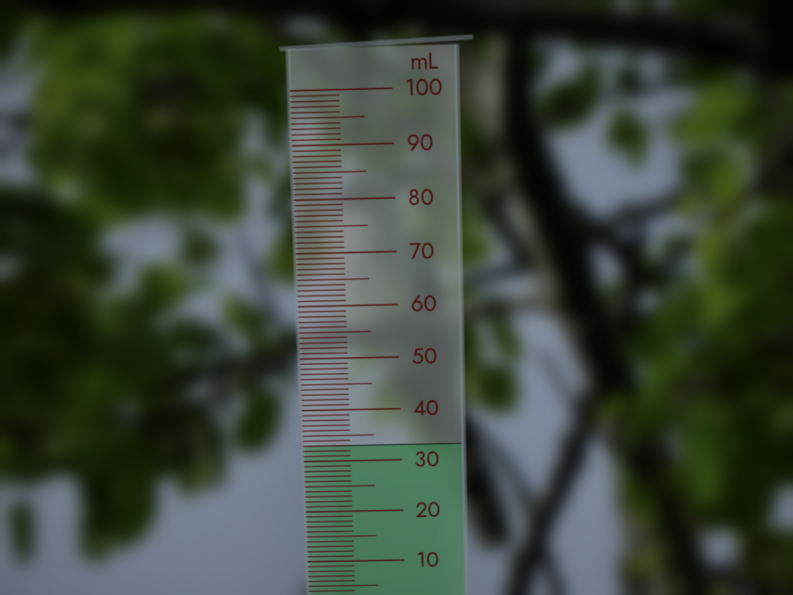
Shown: 33 mL
